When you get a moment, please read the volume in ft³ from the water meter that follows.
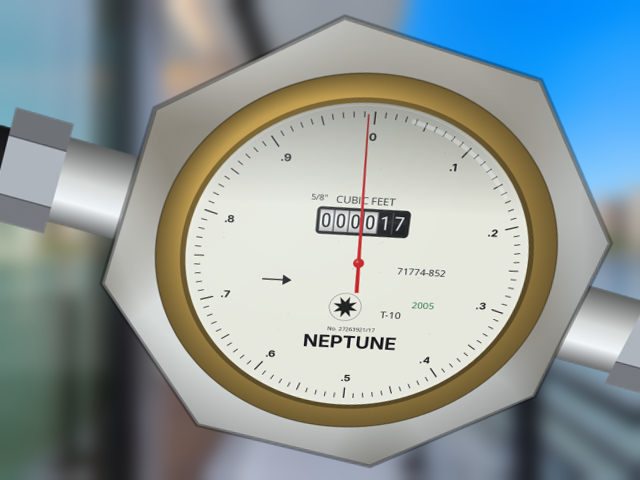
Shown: 16.99 ft³
